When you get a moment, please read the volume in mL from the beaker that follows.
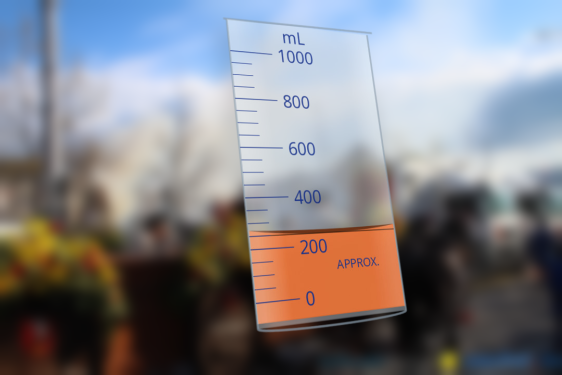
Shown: 250 mL
